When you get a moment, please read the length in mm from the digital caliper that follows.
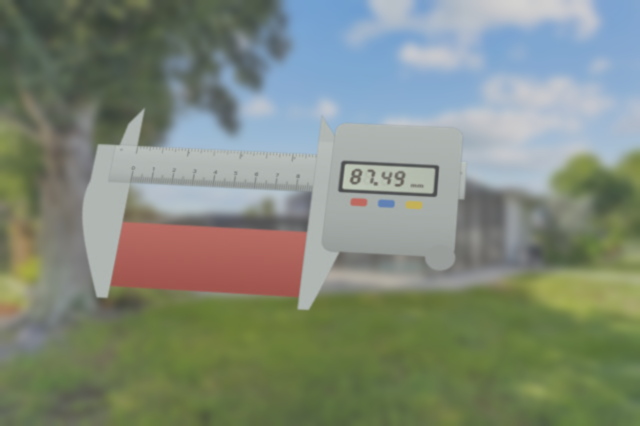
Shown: 87.49 mm
